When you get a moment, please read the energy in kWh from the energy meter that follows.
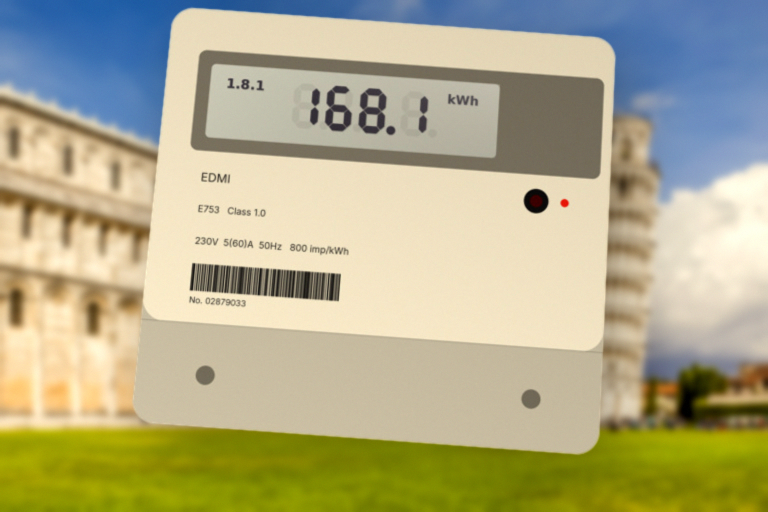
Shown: 168.1 kWh
